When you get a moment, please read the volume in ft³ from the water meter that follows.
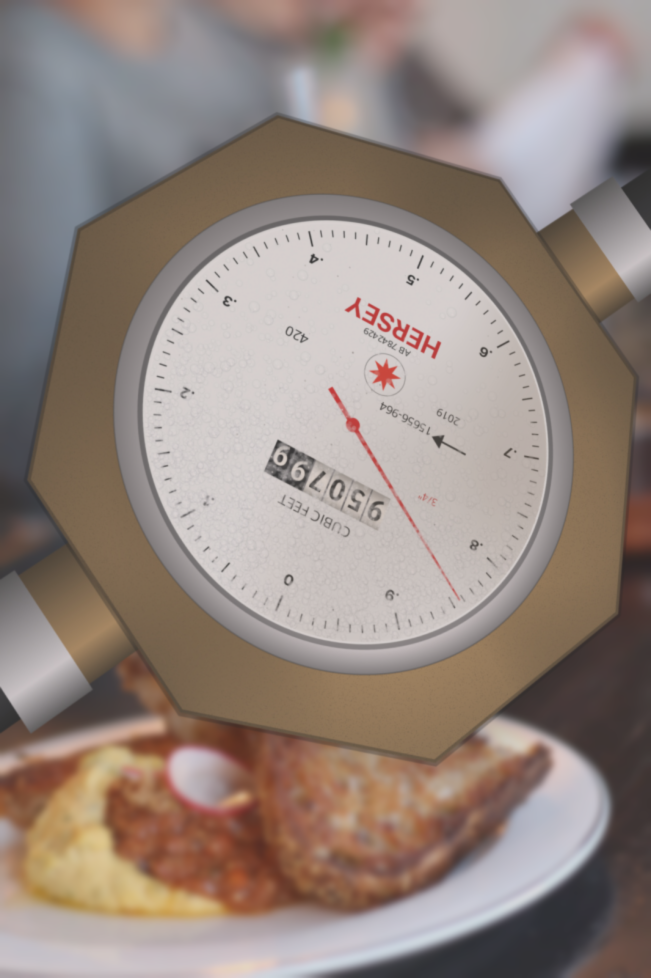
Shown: 950798.84 ft³
